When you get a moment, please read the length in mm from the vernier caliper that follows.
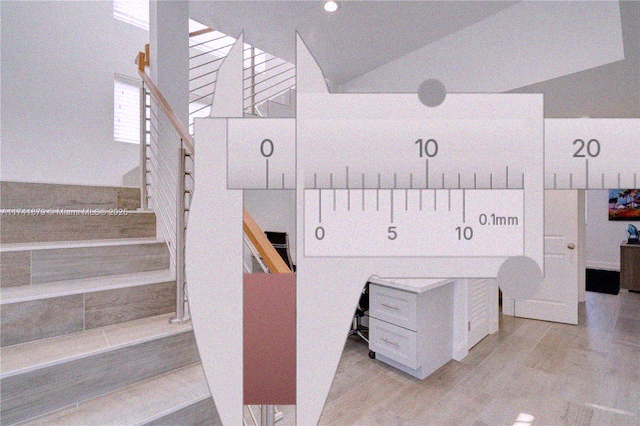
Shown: 3.3 mm
